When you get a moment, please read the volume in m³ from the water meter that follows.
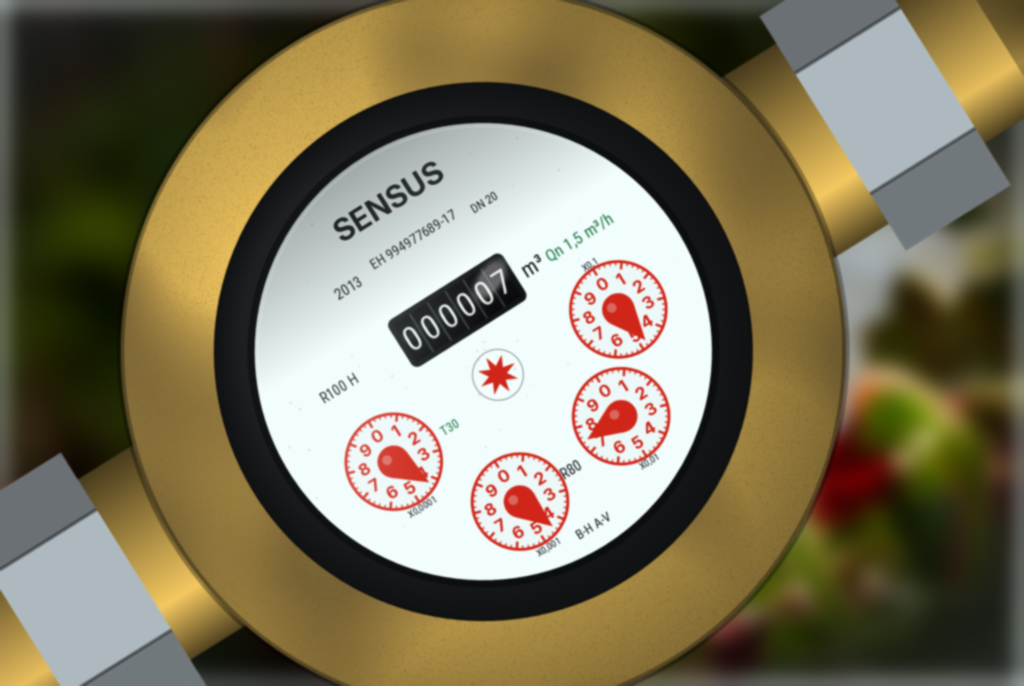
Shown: 7.4744 m³
